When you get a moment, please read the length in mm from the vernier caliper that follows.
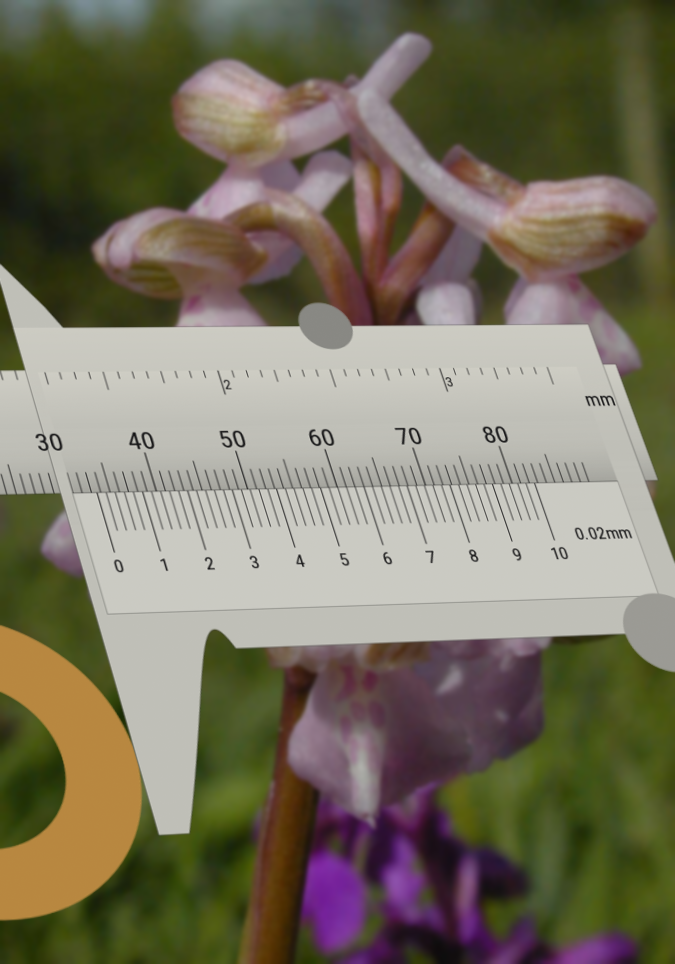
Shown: 33.6 mm
